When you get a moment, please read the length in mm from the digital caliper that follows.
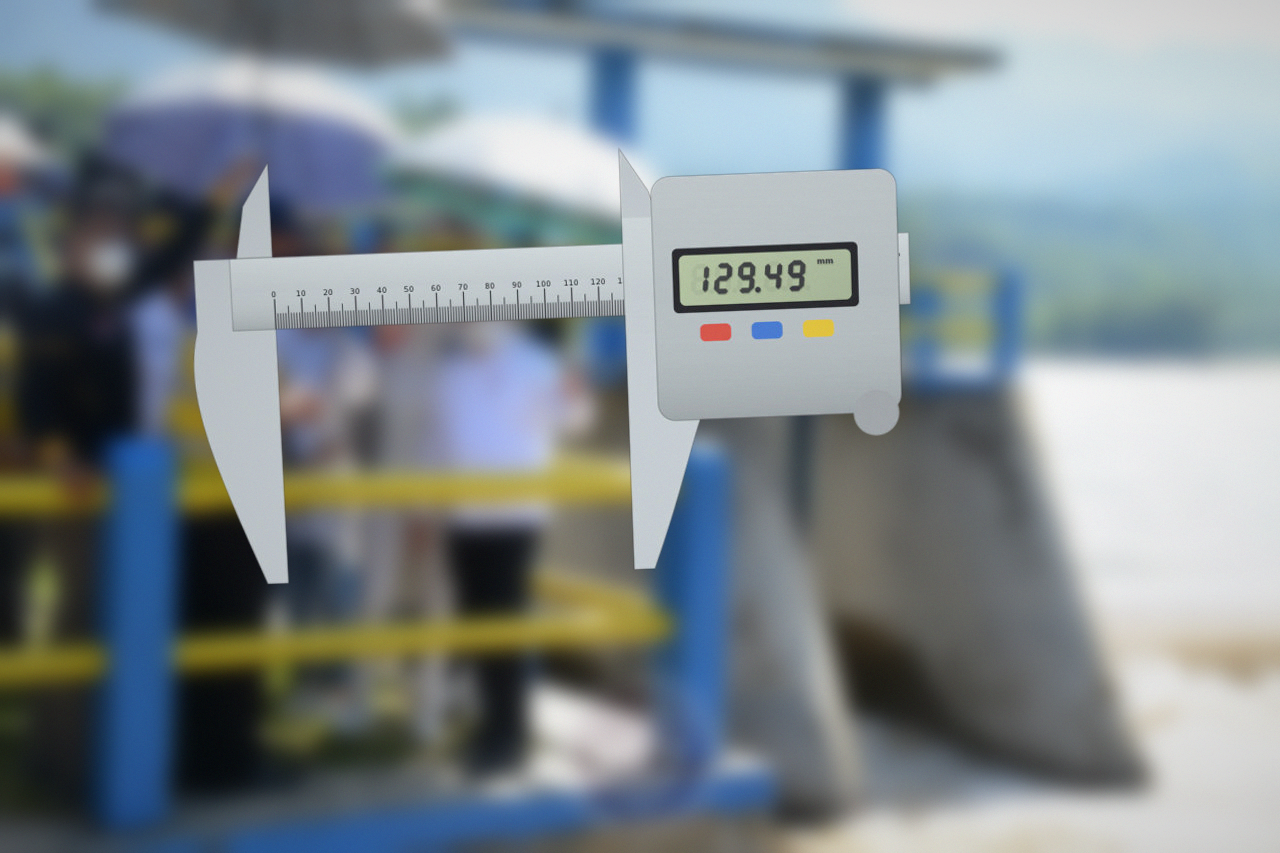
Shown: 129.49 mm
